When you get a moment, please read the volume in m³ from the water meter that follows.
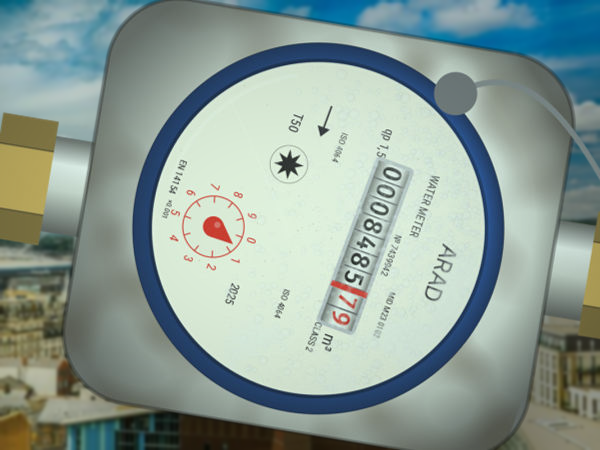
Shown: 8485.790 m³
